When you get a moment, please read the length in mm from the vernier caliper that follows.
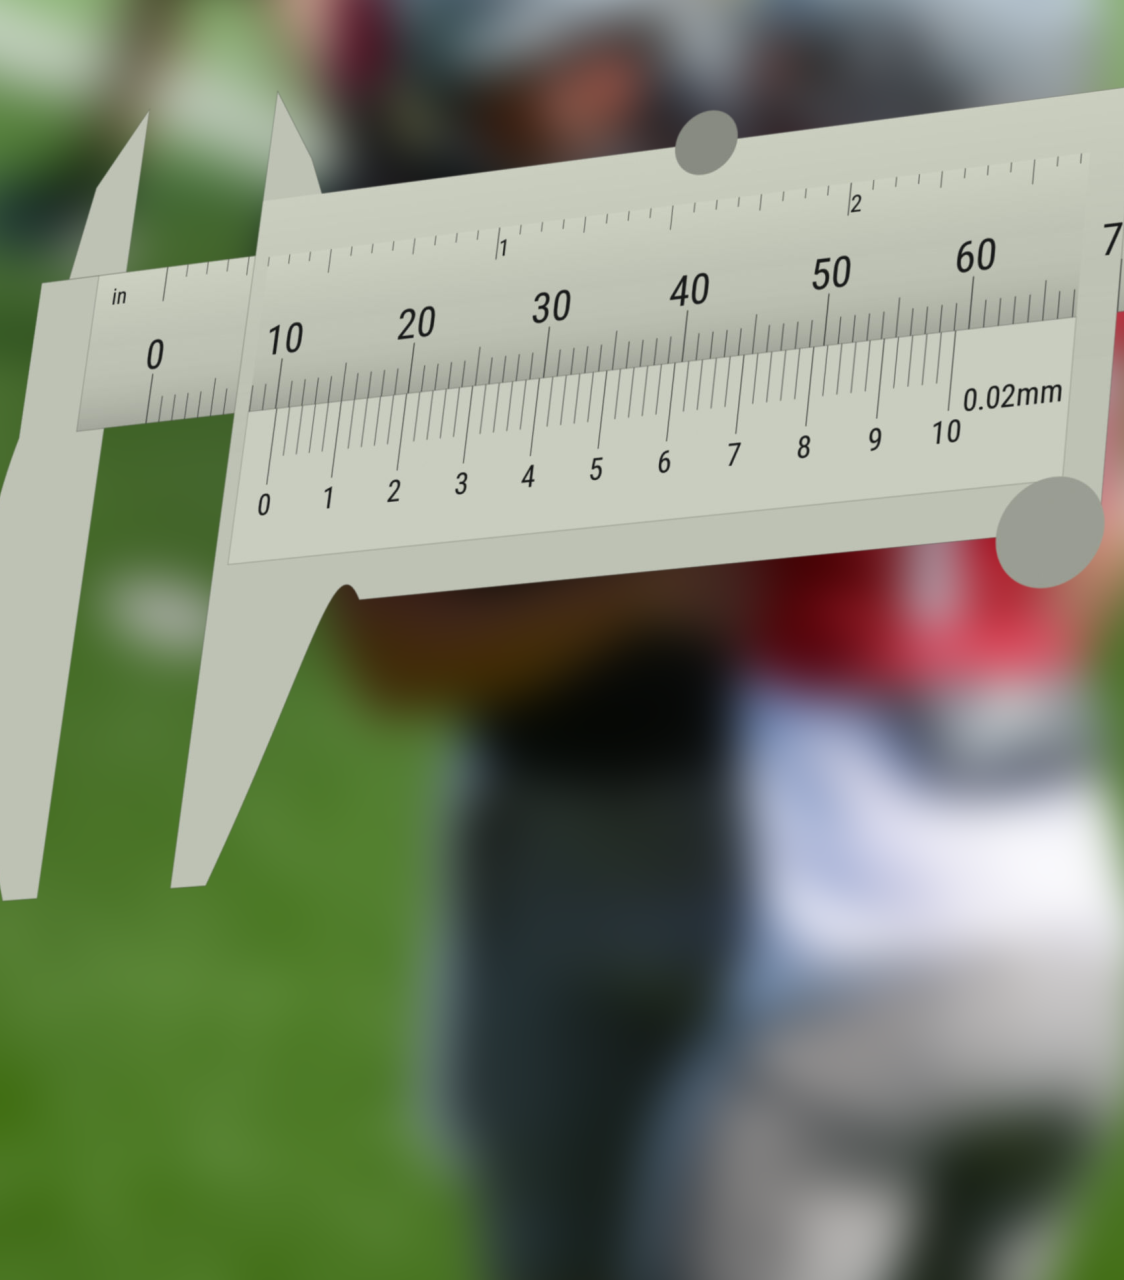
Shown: 10.1 mm
